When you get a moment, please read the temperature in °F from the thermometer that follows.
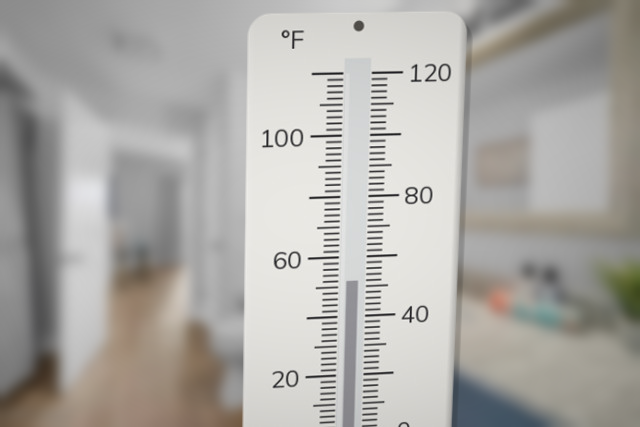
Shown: 52 °F
